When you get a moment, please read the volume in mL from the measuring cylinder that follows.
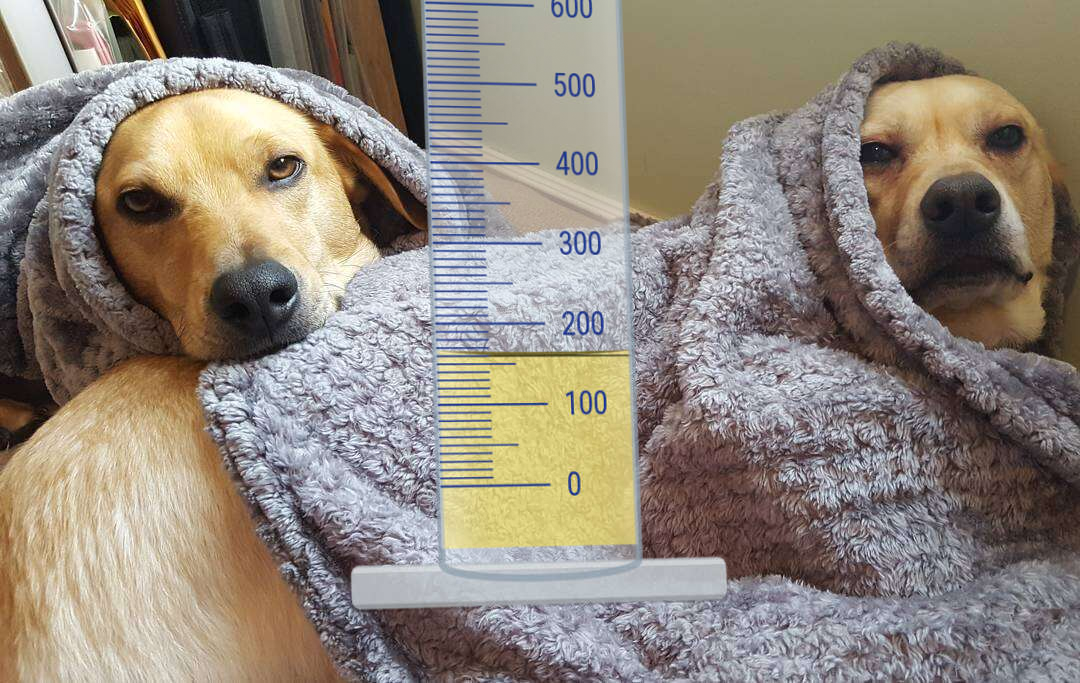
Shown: 160 mL
